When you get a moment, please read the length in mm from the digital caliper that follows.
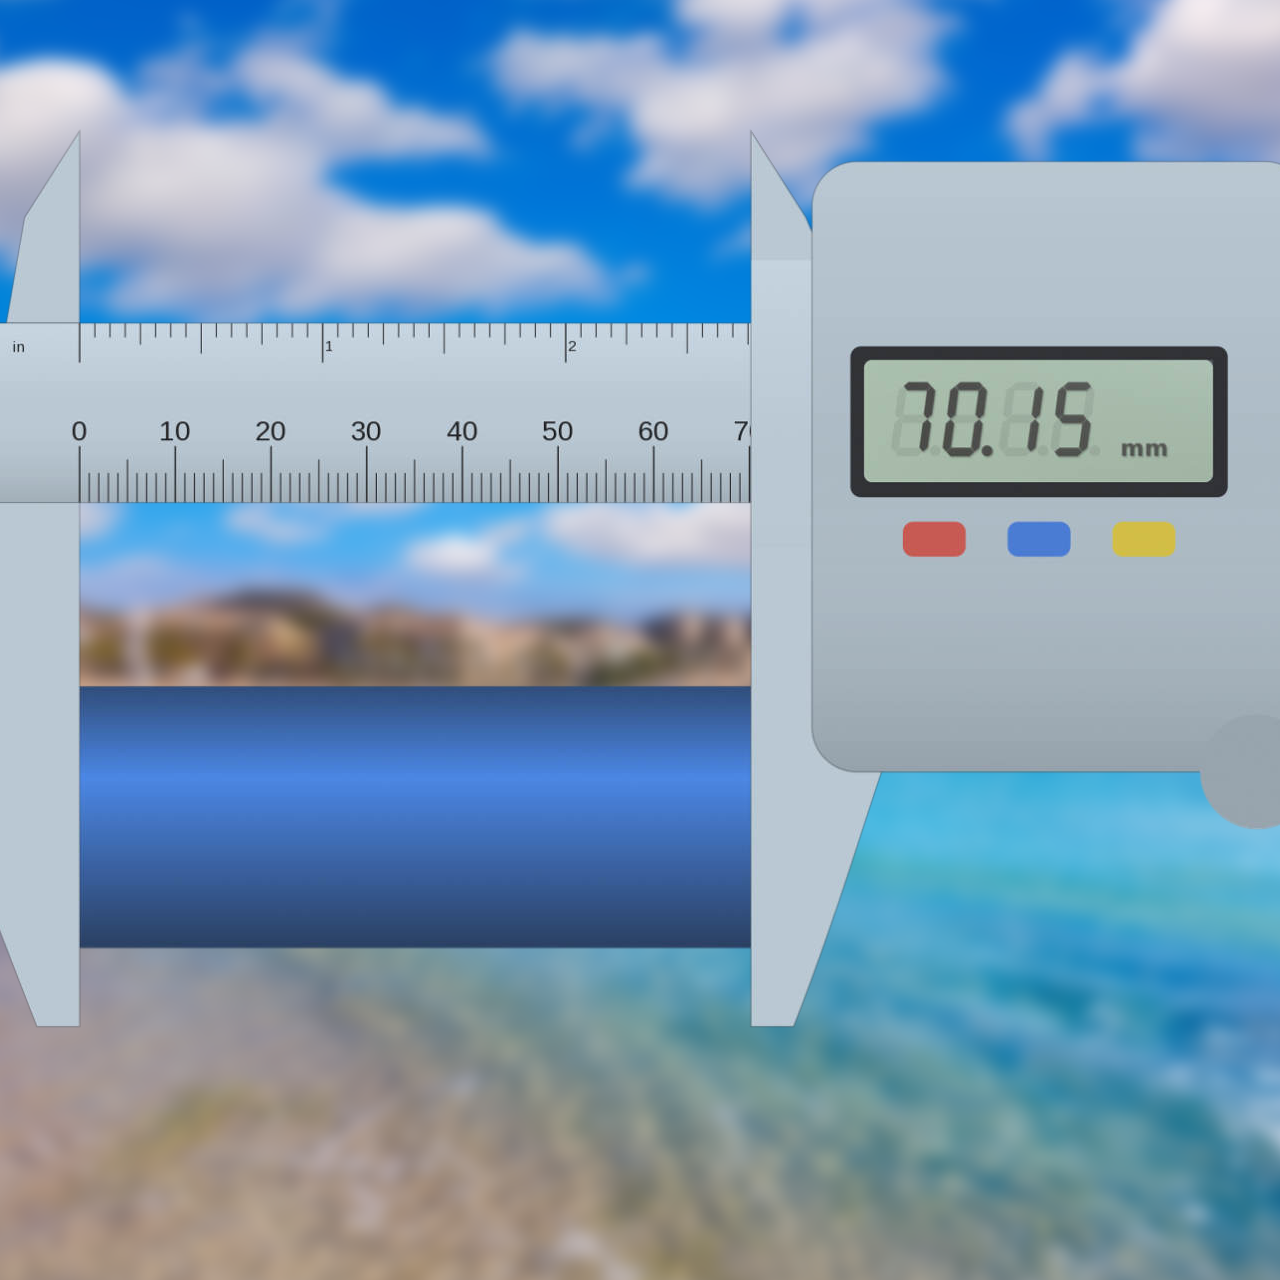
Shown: 70.15 mm
